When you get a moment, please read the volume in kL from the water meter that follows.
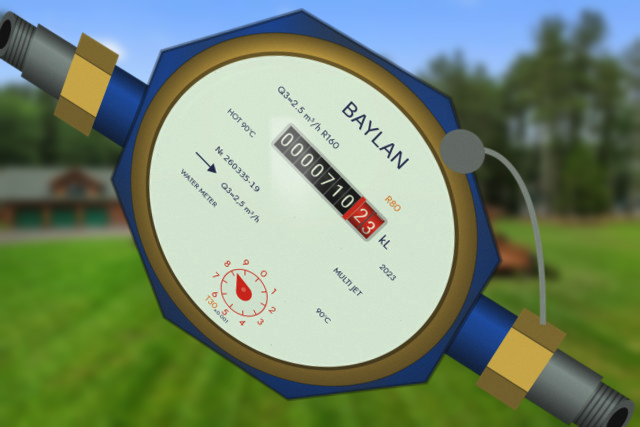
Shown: 710.228 kL
